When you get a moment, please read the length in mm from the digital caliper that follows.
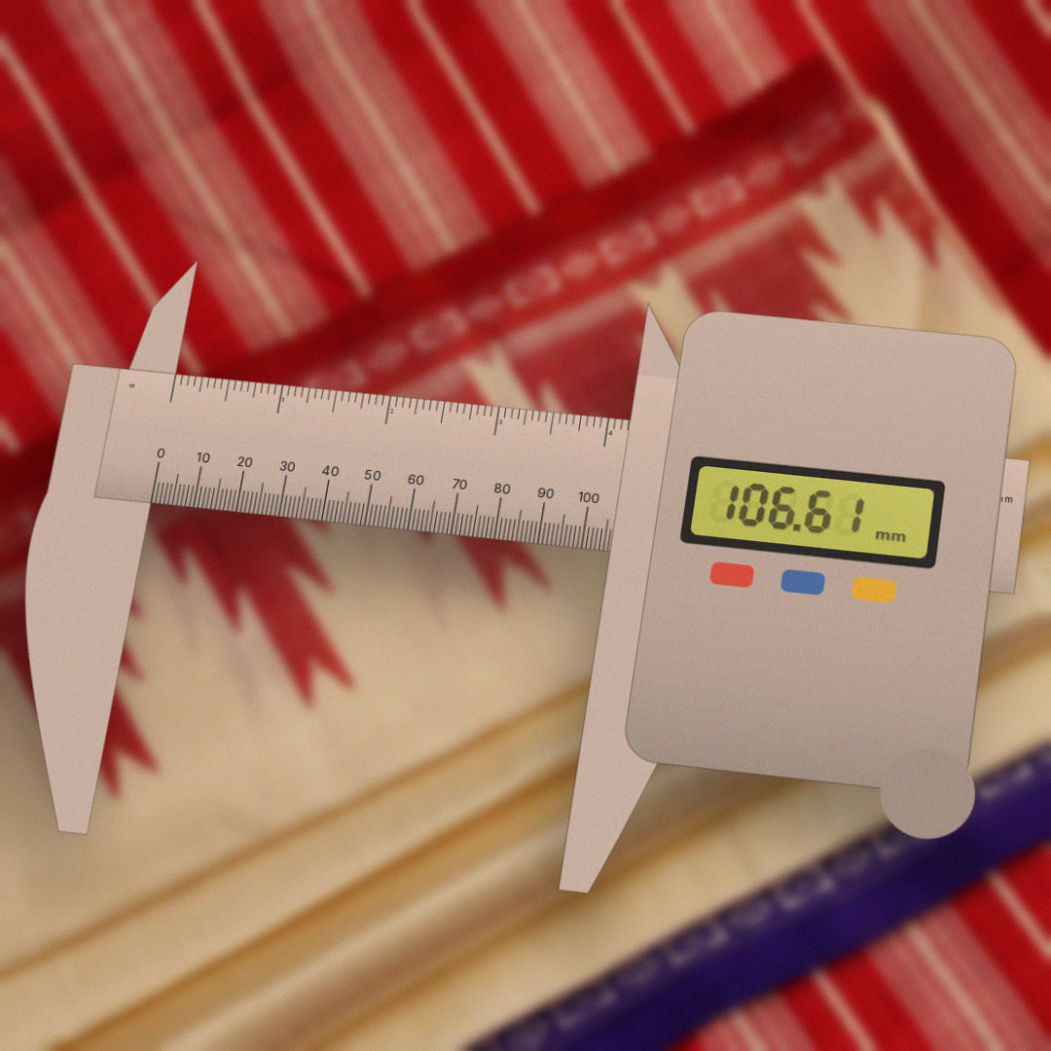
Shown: 106.61 mm
